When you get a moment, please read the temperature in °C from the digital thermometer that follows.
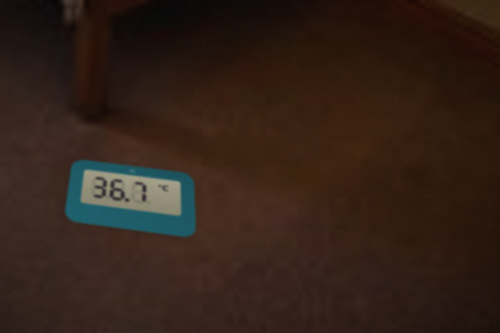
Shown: 36.7 °C
